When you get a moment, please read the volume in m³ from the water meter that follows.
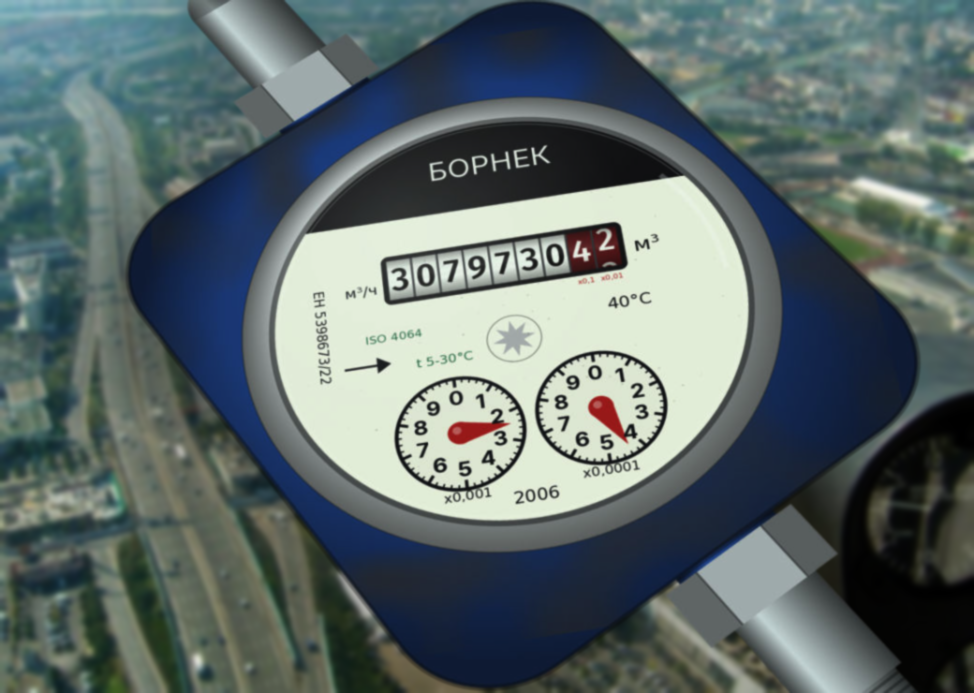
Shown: 3079730.4224 m³
